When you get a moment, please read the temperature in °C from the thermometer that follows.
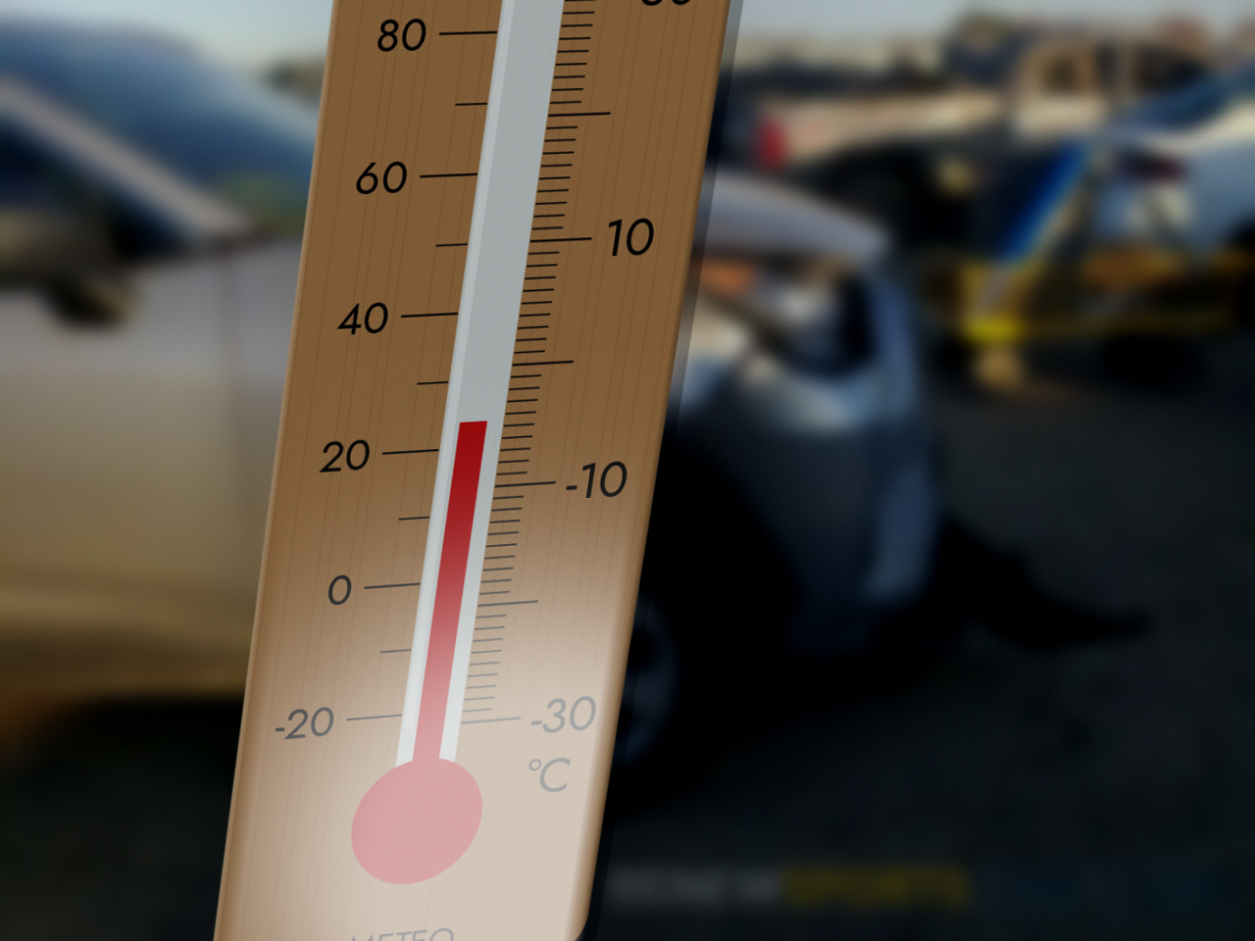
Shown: -4.5 °C
